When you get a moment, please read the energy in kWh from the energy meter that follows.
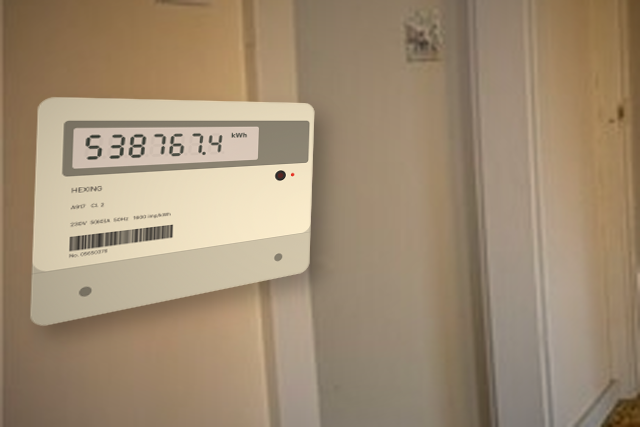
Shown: 538767.4 kWh
